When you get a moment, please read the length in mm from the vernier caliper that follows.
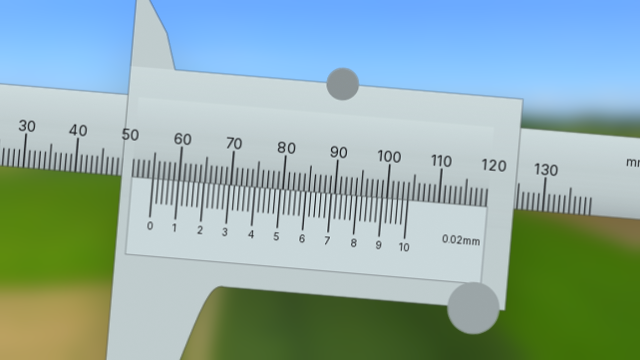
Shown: 55.0 mm
